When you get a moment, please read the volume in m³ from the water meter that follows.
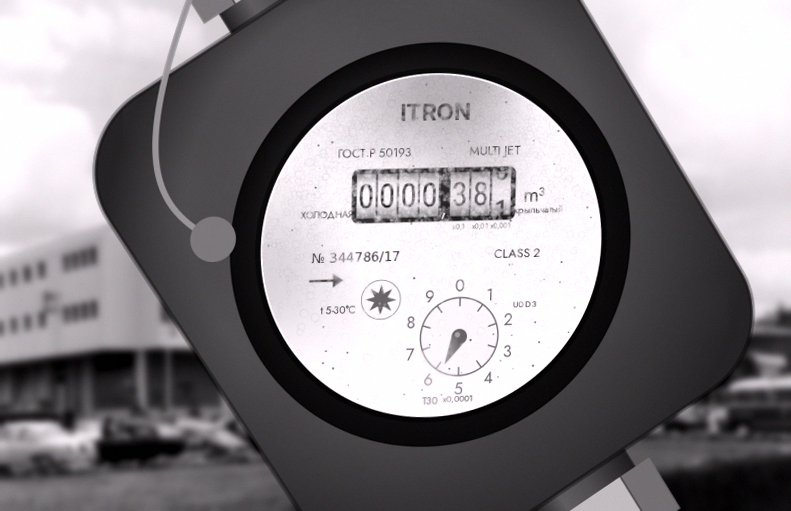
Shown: 0.3805 m³
